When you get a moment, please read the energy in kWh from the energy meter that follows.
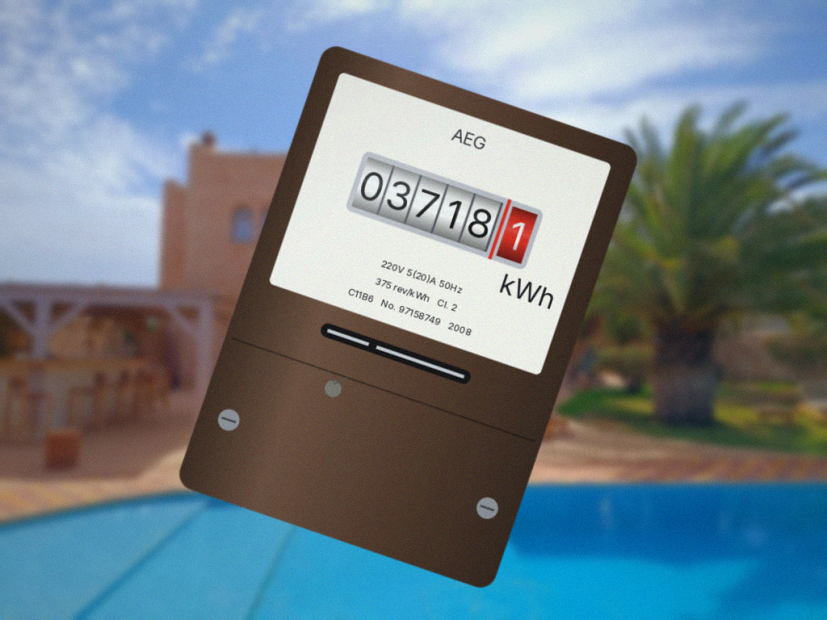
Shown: 3718.1 kWh
